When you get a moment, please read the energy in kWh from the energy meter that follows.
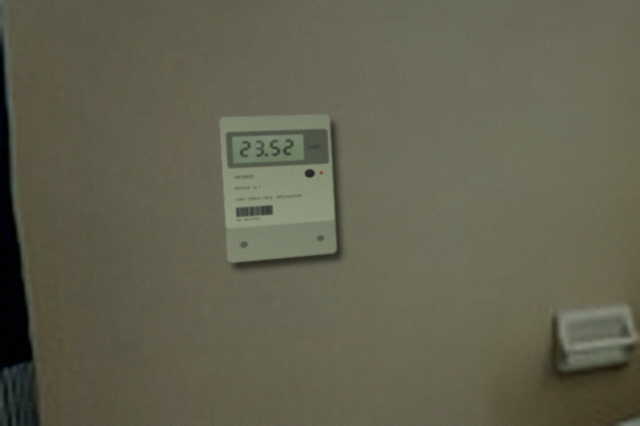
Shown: 23.52 kWh
